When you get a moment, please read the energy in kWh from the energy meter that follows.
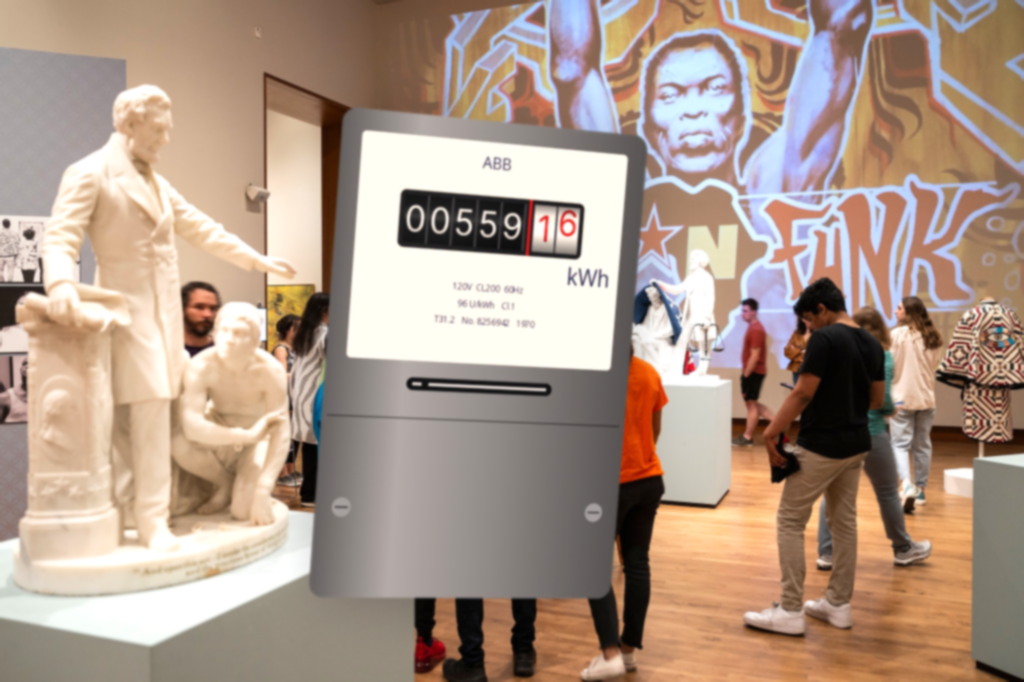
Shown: 559.16 kWh
